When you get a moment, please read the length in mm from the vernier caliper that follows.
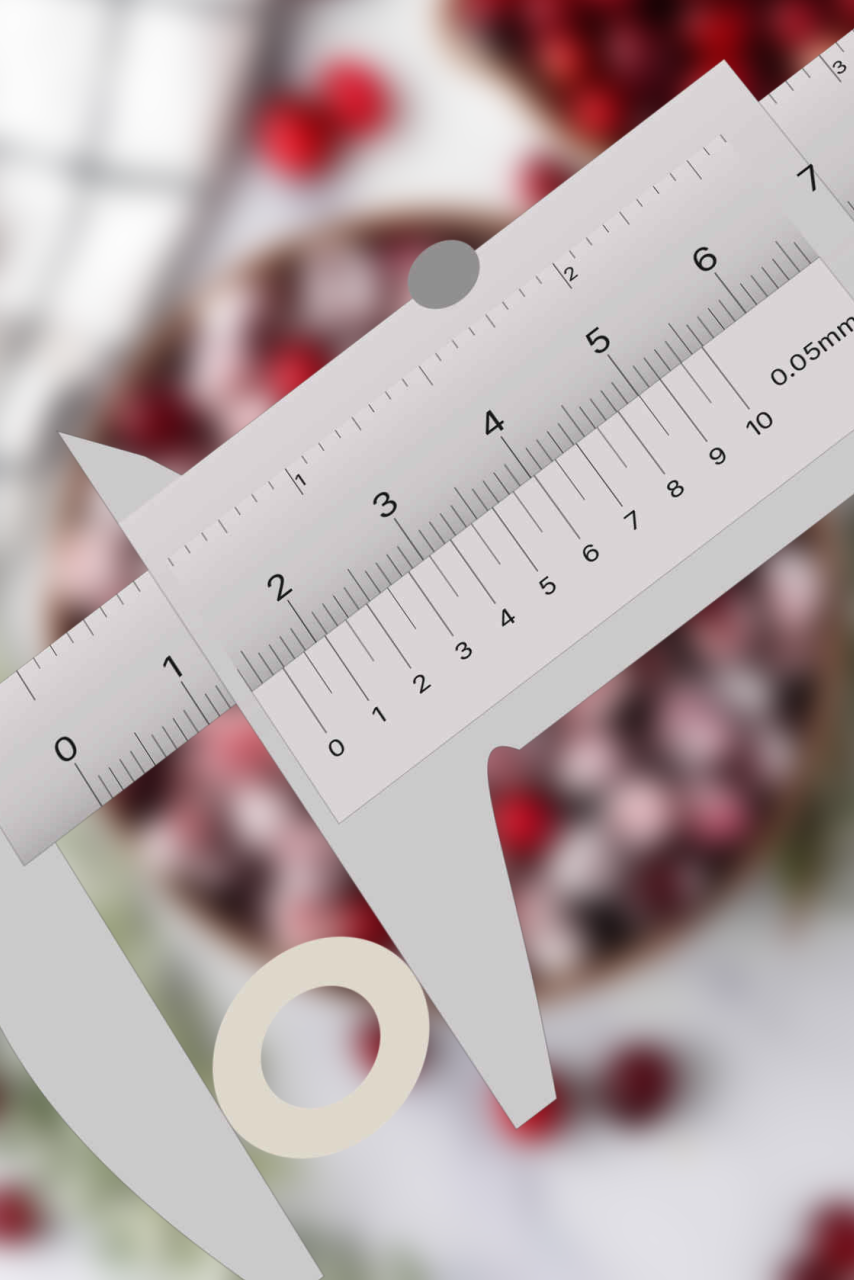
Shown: 16.9 mm
